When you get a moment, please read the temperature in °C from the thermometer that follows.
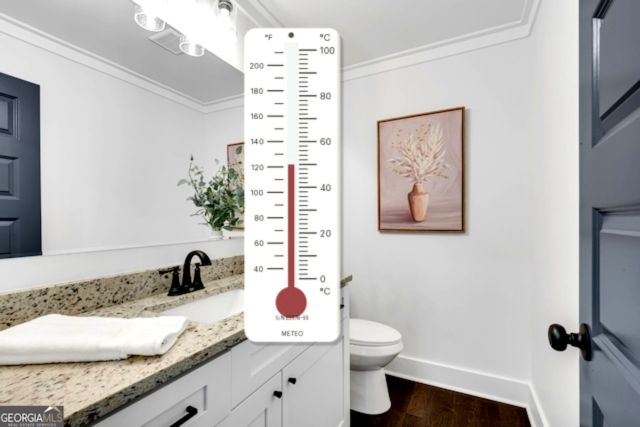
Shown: 50 °C
